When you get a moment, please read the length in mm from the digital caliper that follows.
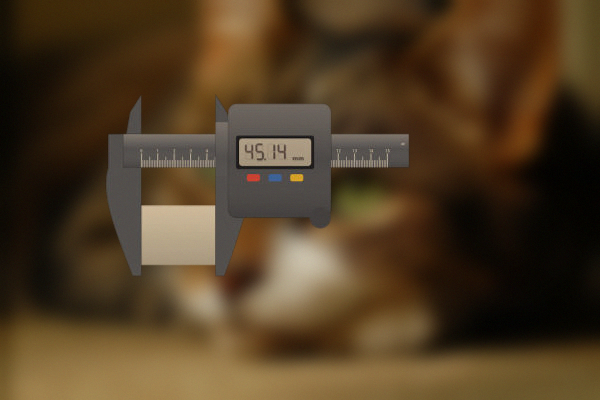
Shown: 45.14 mm
